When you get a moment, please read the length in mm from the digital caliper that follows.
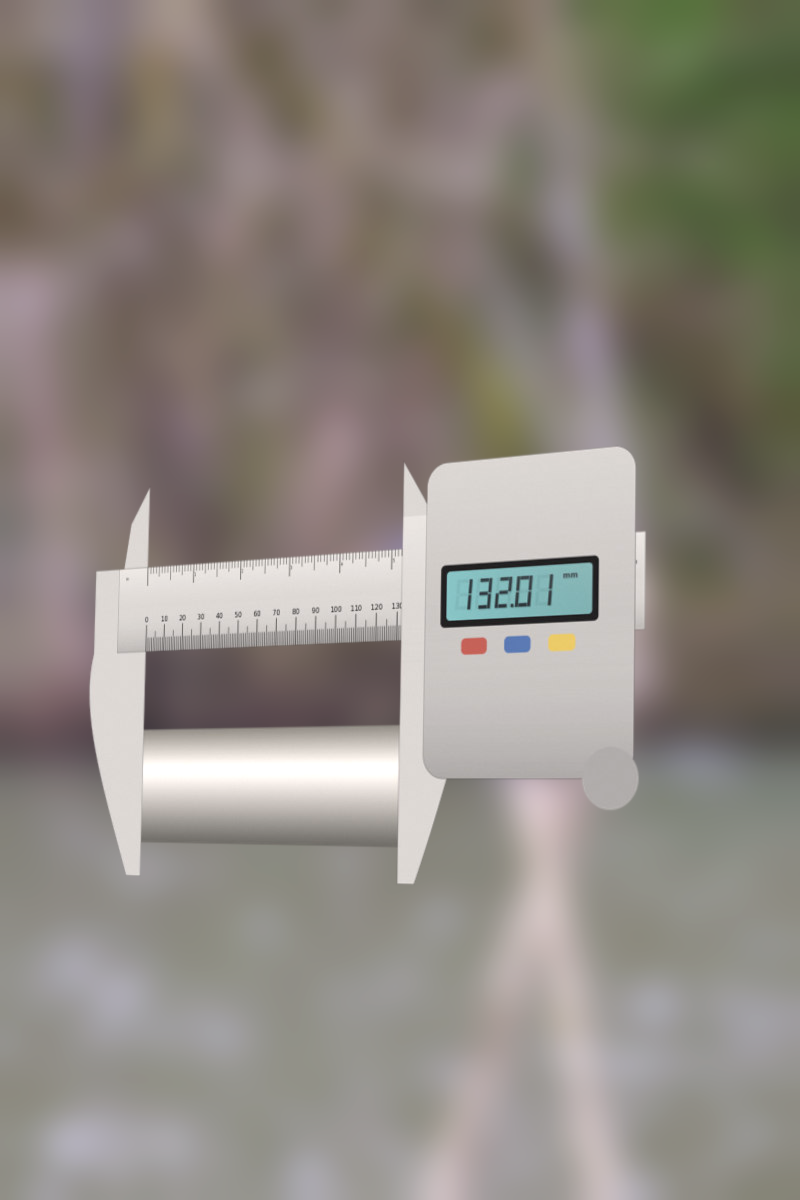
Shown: 132.01 mm
